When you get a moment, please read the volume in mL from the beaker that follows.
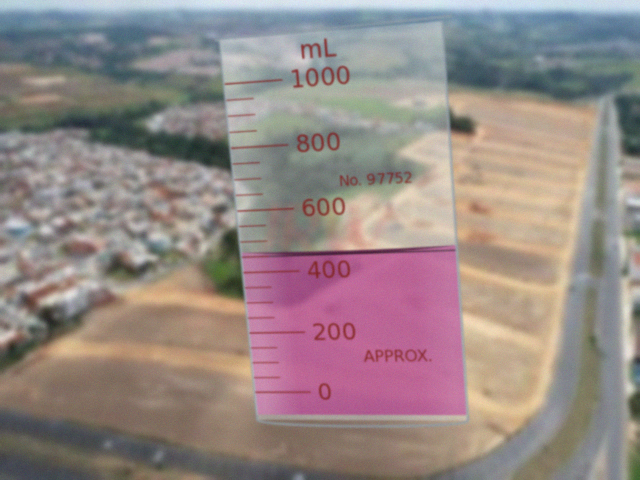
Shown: 450 mL
